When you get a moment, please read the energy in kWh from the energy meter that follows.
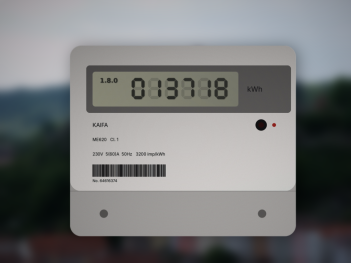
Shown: 13718 kWh
